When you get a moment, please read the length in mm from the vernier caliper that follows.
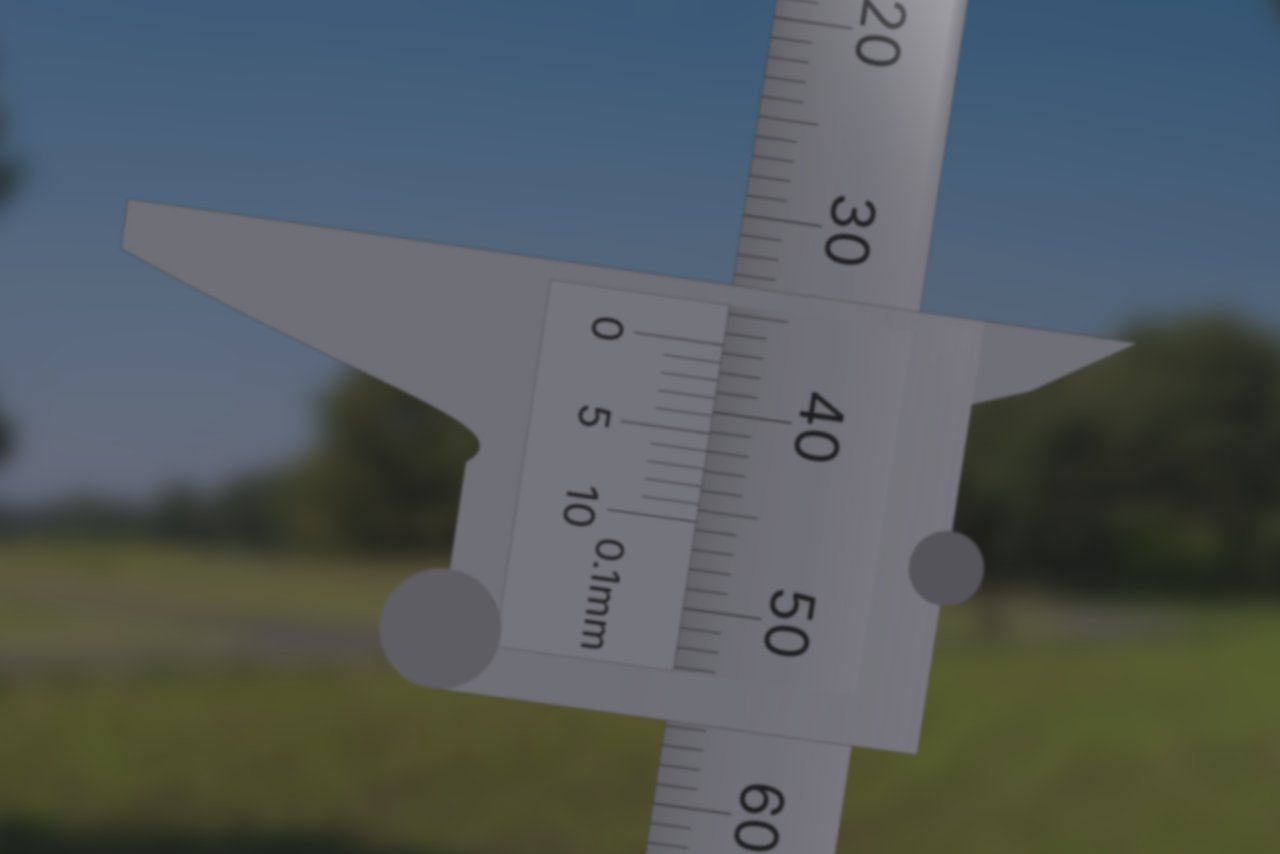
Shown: 36.6 mm
